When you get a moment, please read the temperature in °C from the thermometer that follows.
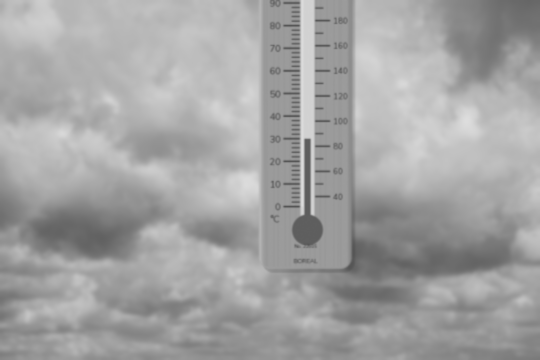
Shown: 30 °C
